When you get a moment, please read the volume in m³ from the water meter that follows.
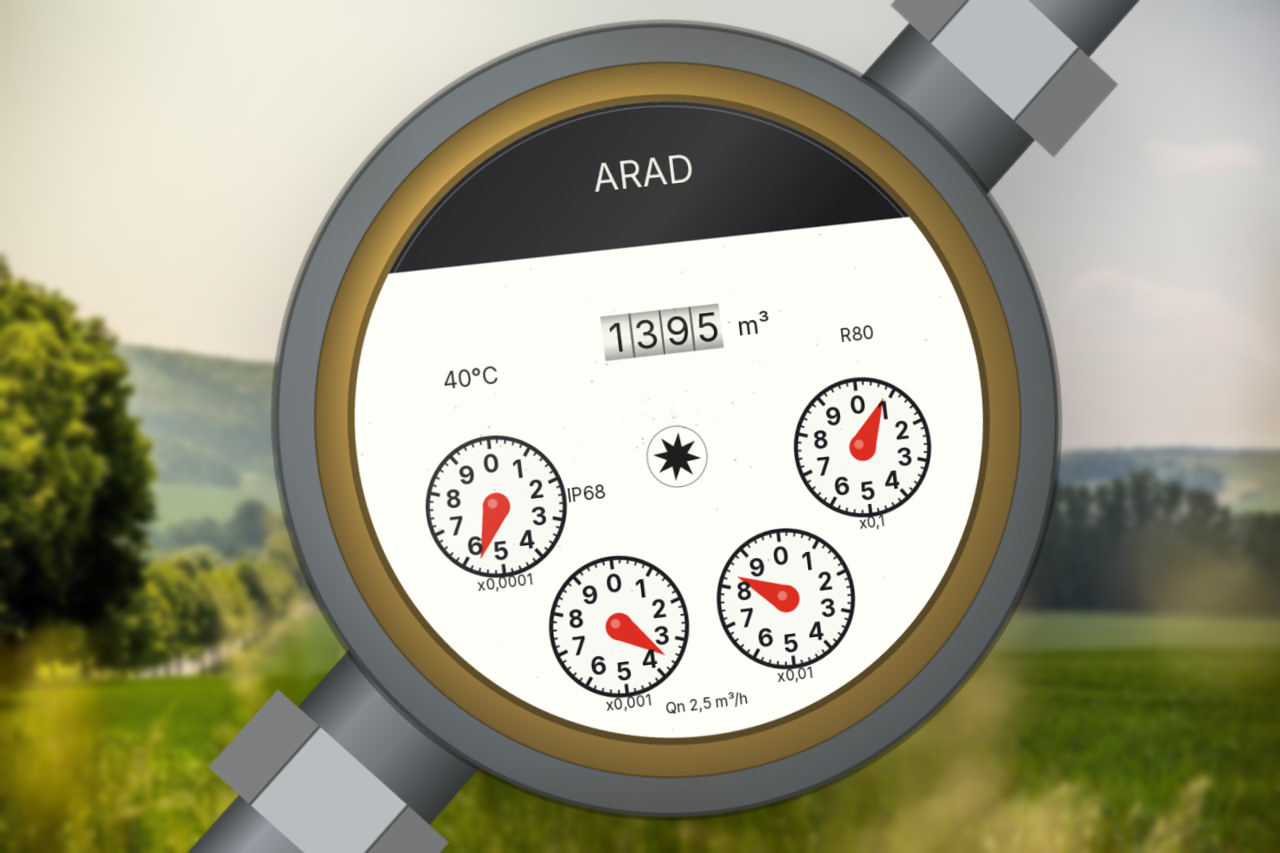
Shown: 1395.0835 m³
